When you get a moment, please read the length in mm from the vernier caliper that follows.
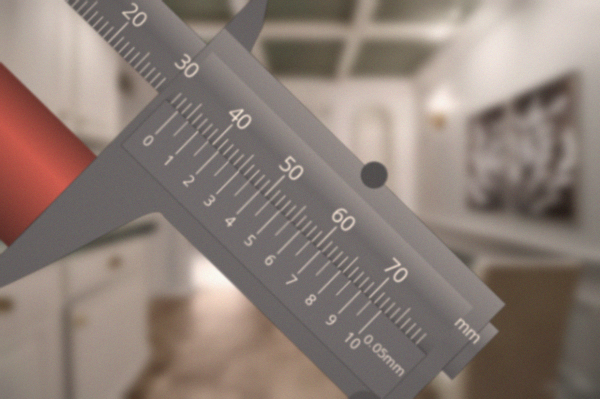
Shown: 33.4 mm
